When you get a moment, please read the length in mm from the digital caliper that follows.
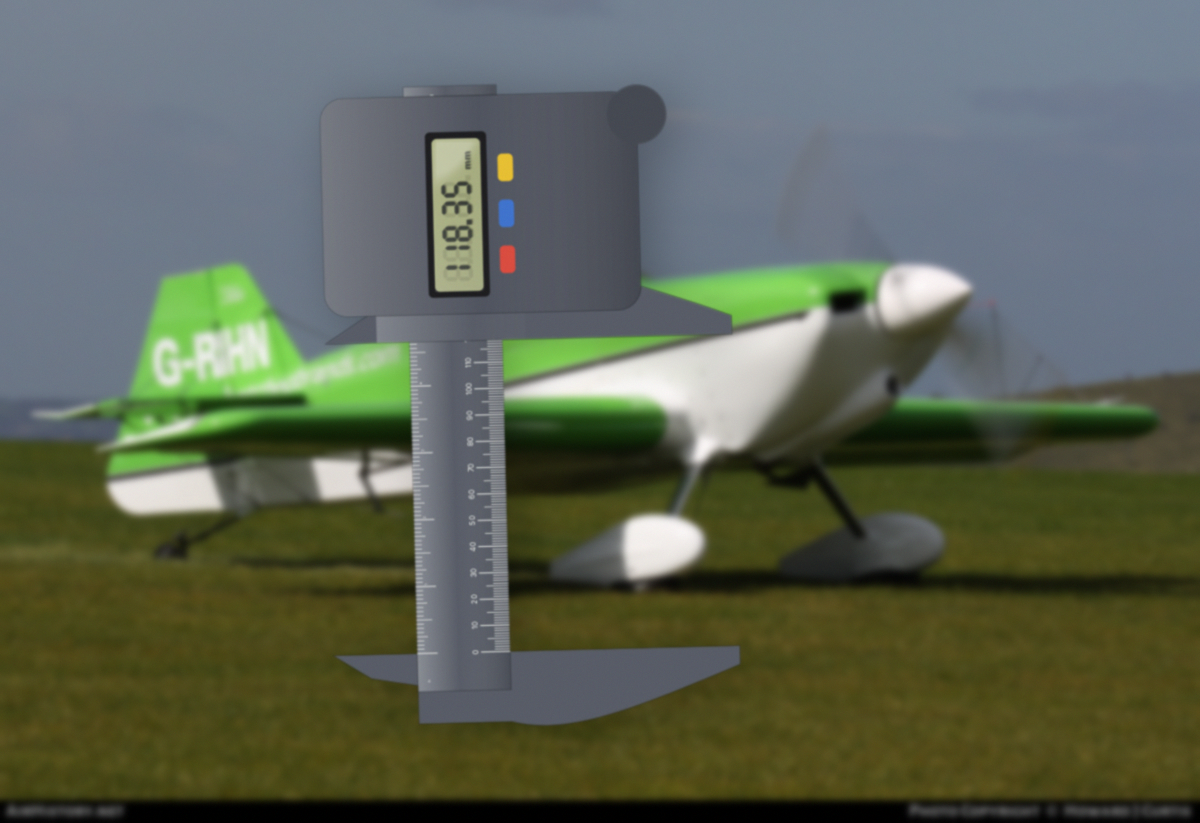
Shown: 118.35 mm
